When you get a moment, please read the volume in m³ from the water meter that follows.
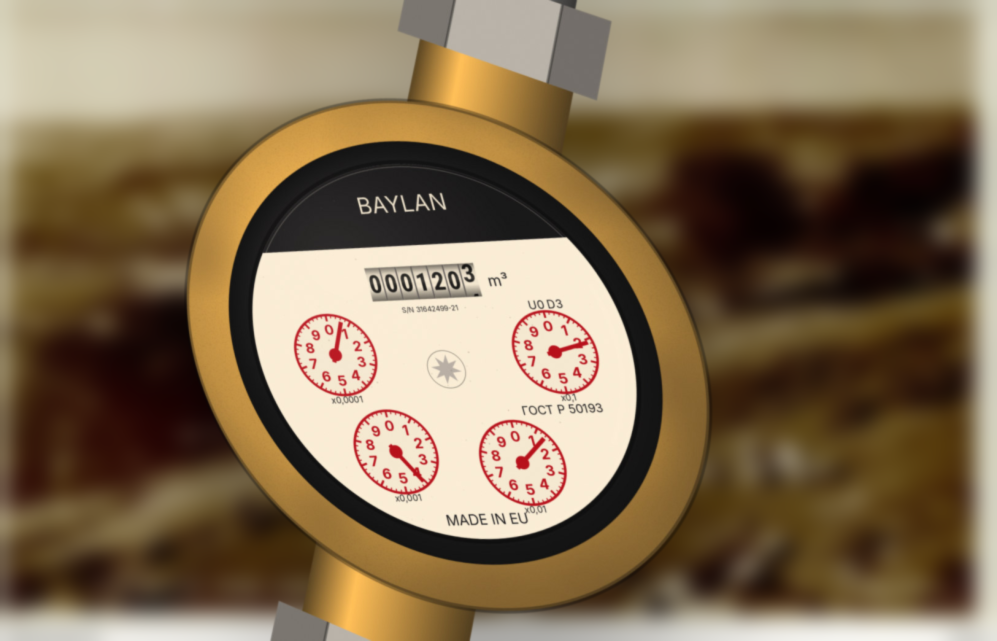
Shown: 1203.2140 m³
